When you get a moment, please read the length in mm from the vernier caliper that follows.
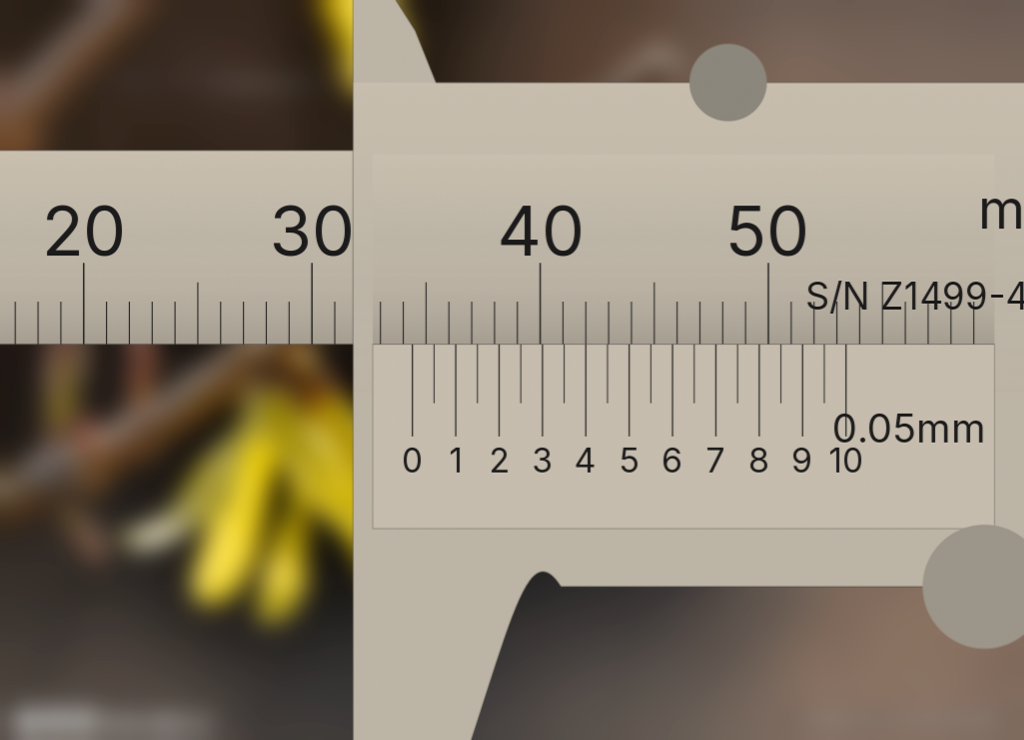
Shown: 34.4 mm
